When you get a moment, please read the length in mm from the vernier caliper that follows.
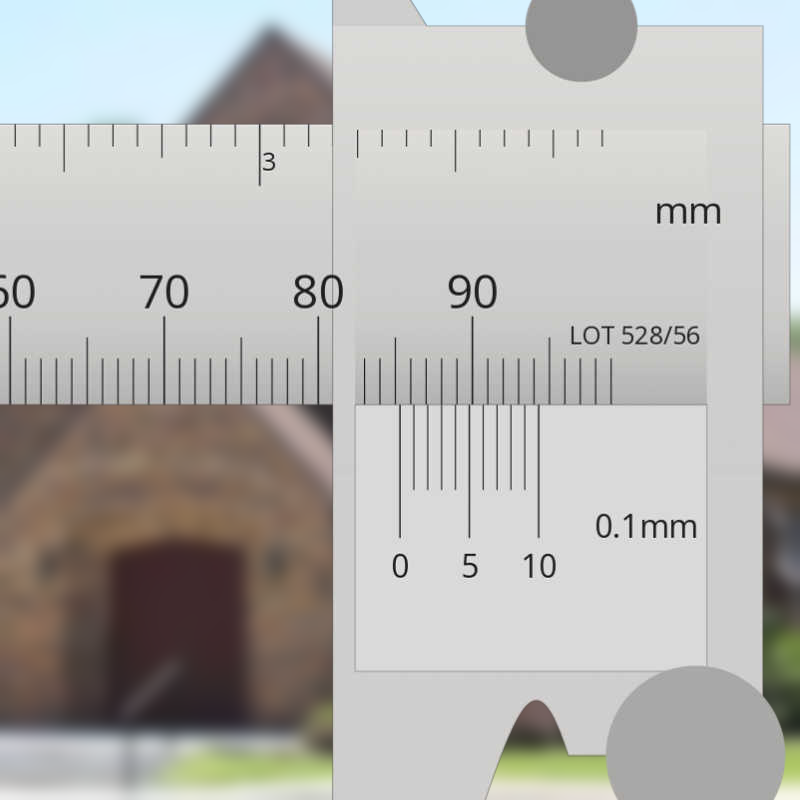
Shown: 85.3 mm
